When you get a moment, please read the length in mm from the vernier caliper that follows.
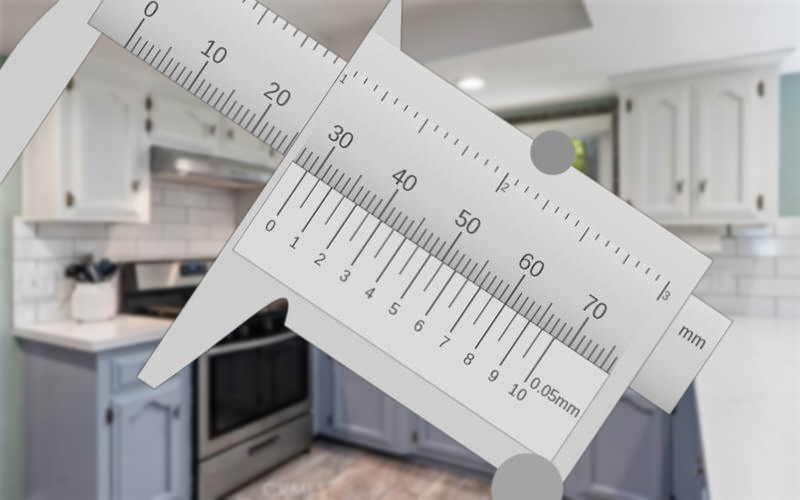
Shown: 28.8 mm
